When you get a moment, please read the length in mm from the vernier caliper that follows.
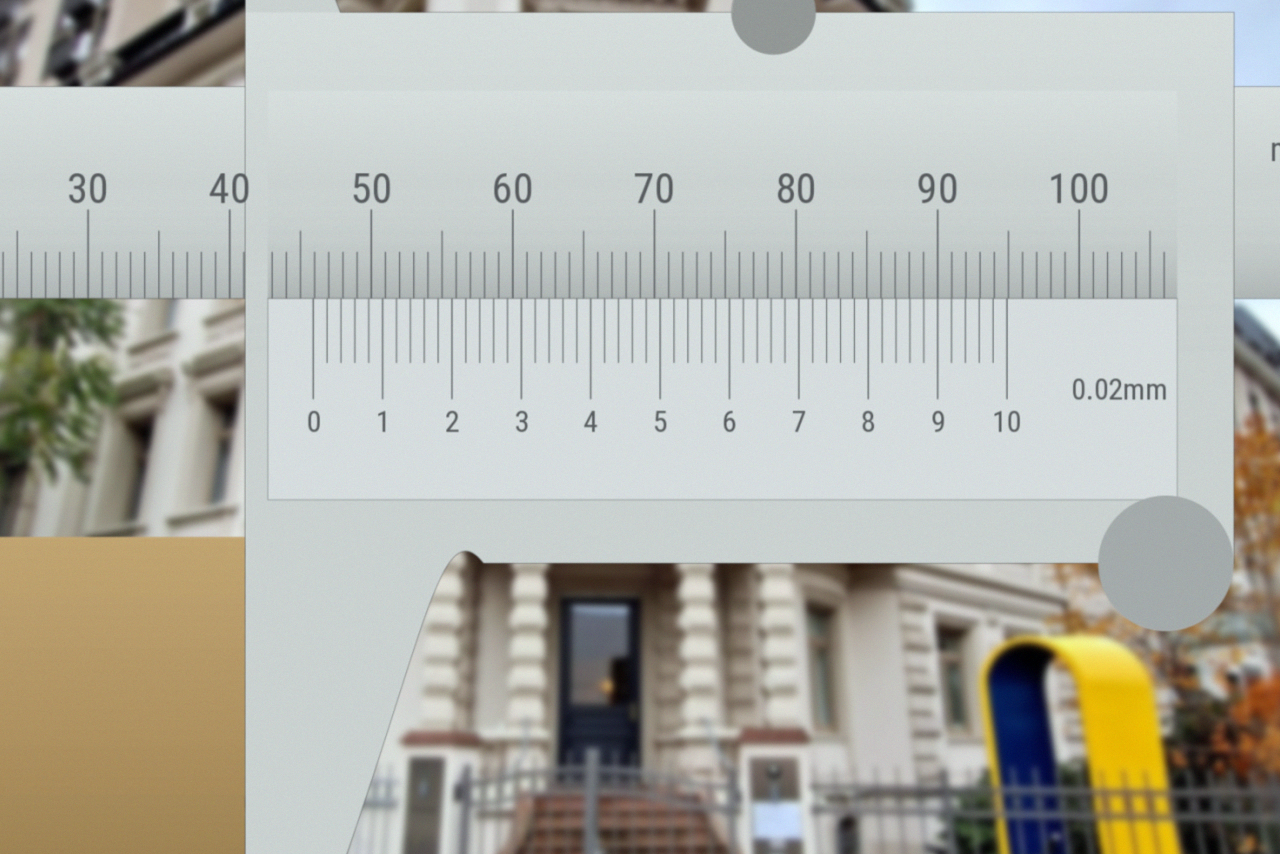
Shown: 45.9 mm
